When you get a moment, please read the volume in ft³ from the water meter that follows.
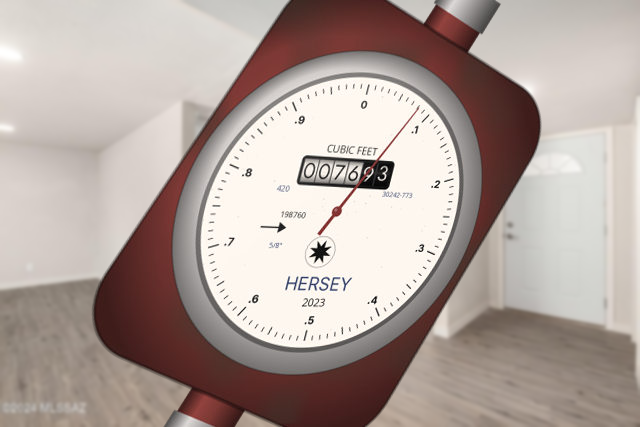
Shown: 7693.08 ft³
